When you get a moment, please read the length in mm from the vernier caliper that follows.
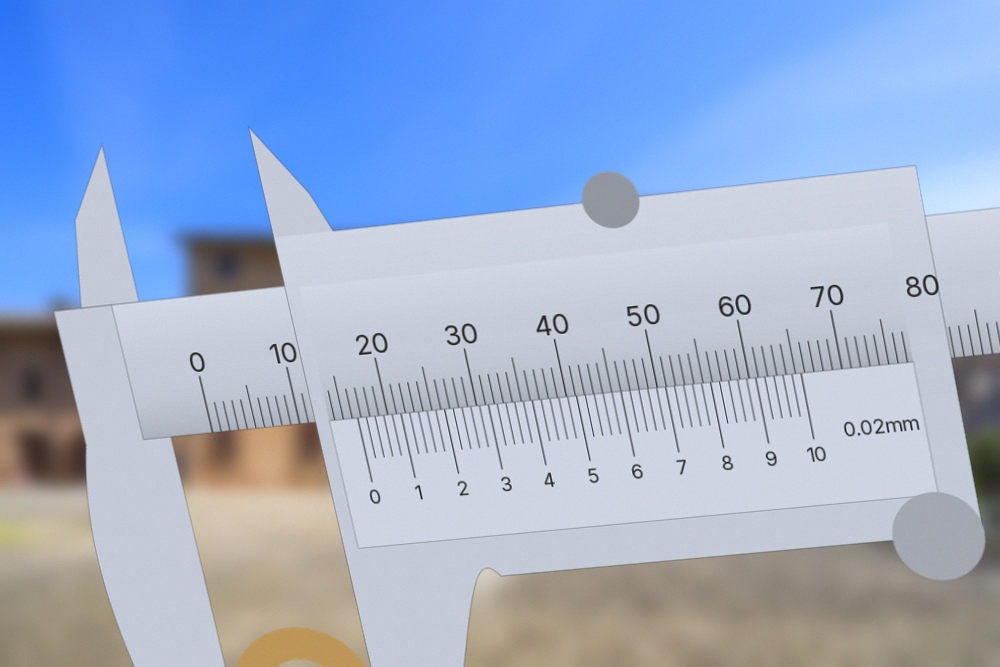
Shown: 16.6 mm
